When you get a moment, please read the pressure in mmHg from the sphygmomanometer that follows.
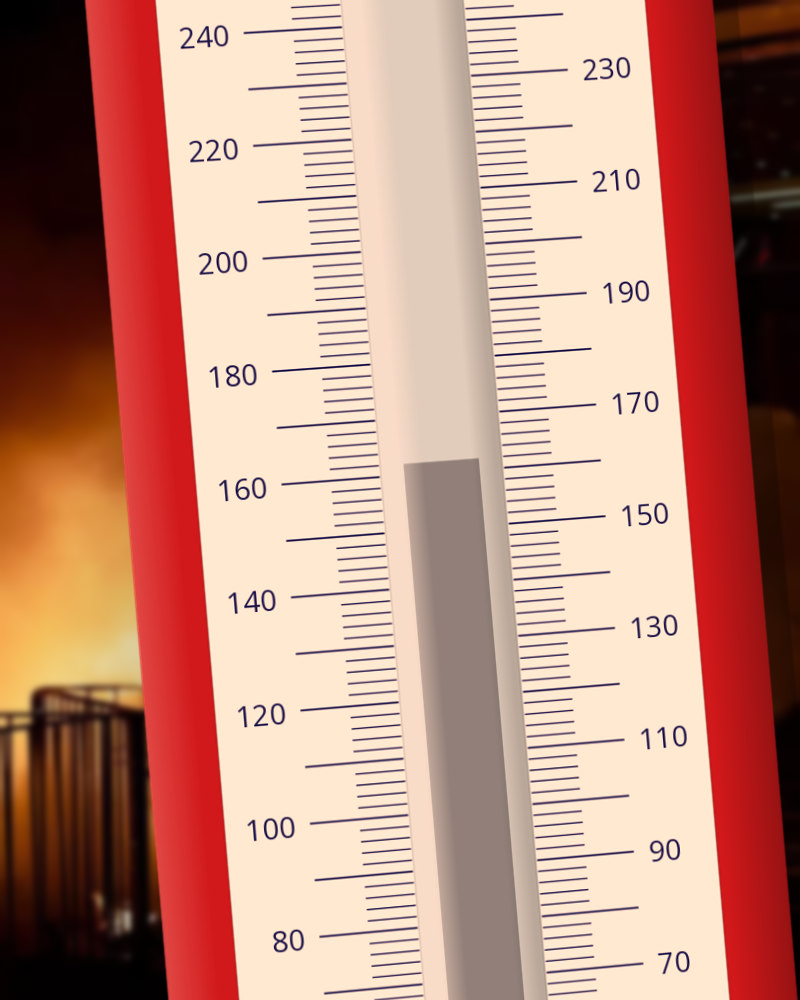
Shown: 162 mmHg
